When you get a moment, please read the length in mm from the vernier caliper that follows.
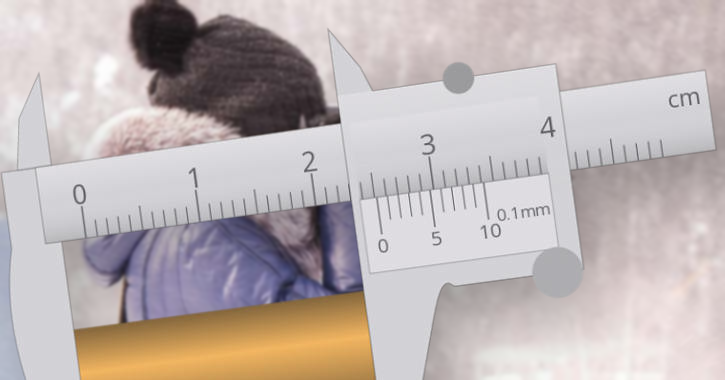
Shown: 25.2 mm
